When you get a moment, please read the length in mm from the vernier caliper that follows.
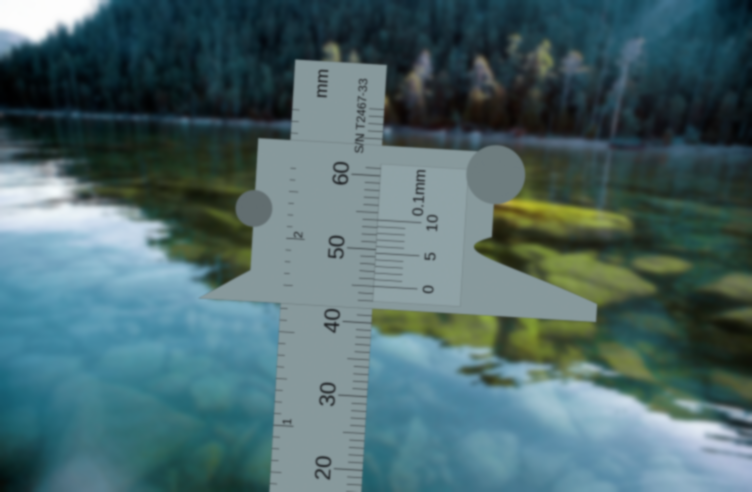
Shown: 45.0 mm
